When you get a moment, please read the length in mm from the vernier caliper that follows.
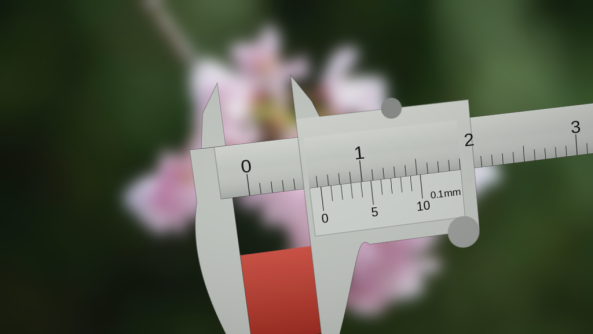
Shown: 6.3 mm
